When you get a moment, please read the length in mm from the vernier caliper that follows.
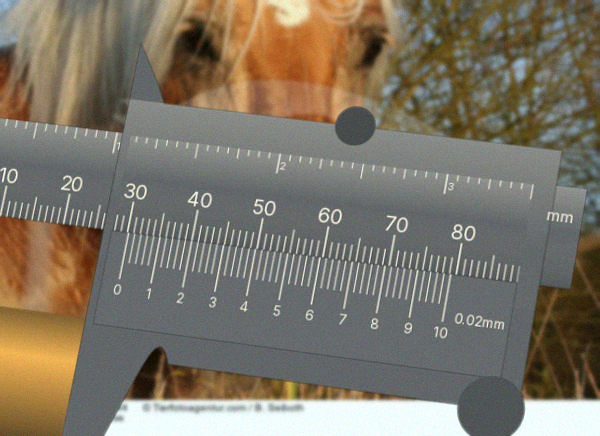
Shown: 30.2 mm
